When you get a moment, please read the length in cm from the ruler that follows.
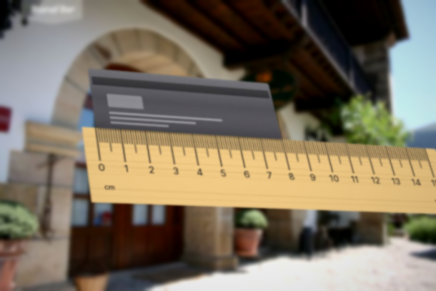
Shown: 8 cm
